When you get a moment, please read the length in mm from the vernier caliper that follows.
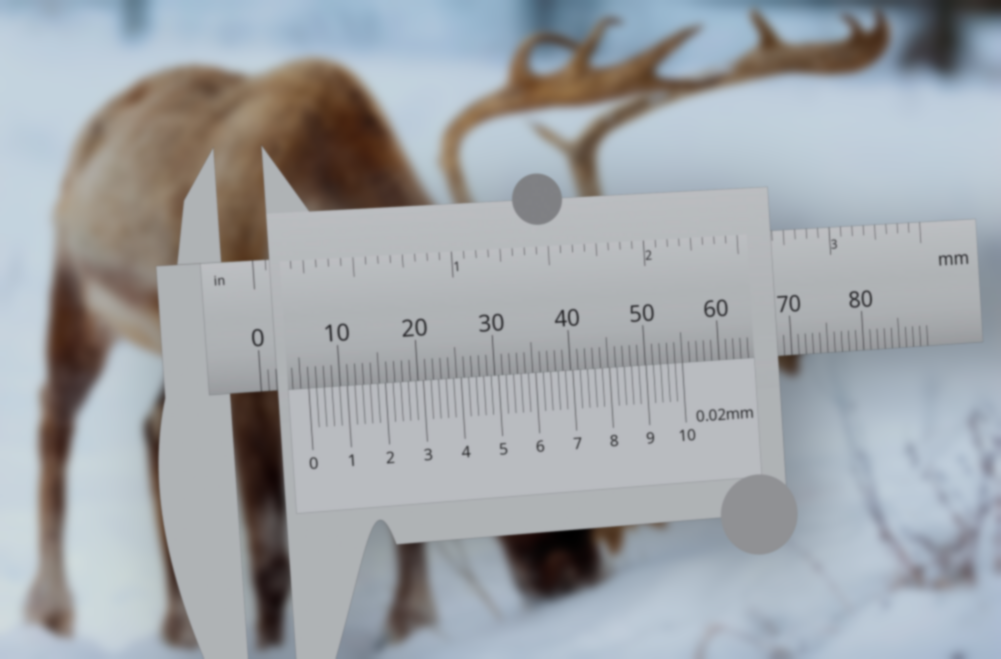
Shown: 6.0 mm
